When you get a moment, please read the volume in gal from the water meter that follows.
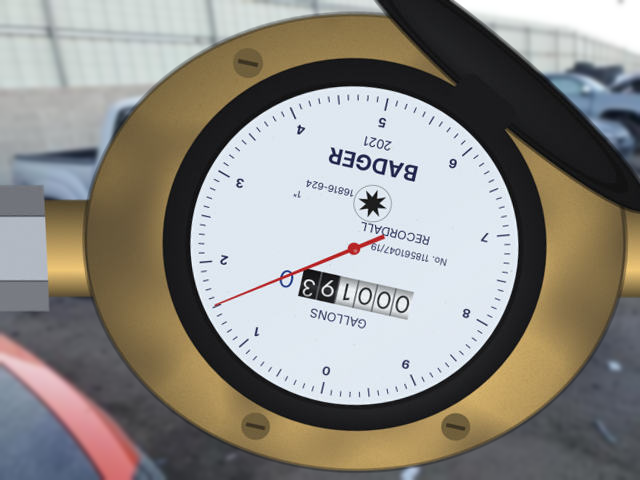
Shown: 1931.5 gal
